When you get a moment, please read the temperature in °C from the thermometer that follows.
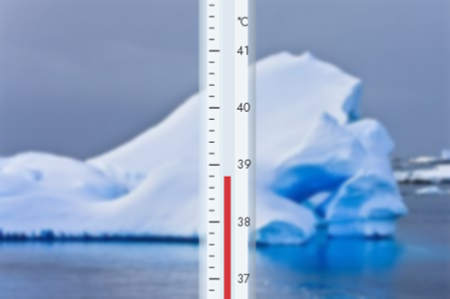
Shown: 38.8 °C
